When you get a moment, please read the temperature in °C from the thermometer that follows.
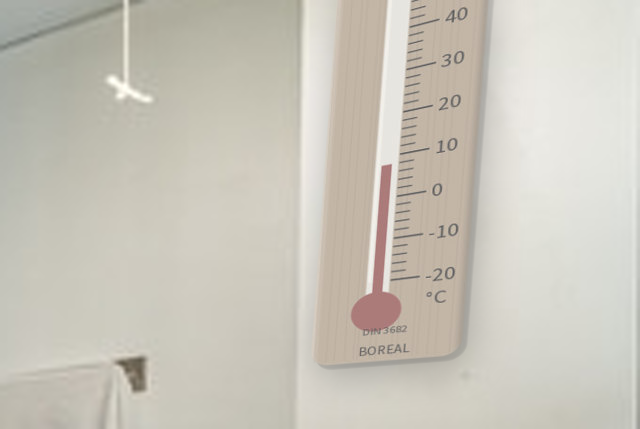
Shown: 8 °C
